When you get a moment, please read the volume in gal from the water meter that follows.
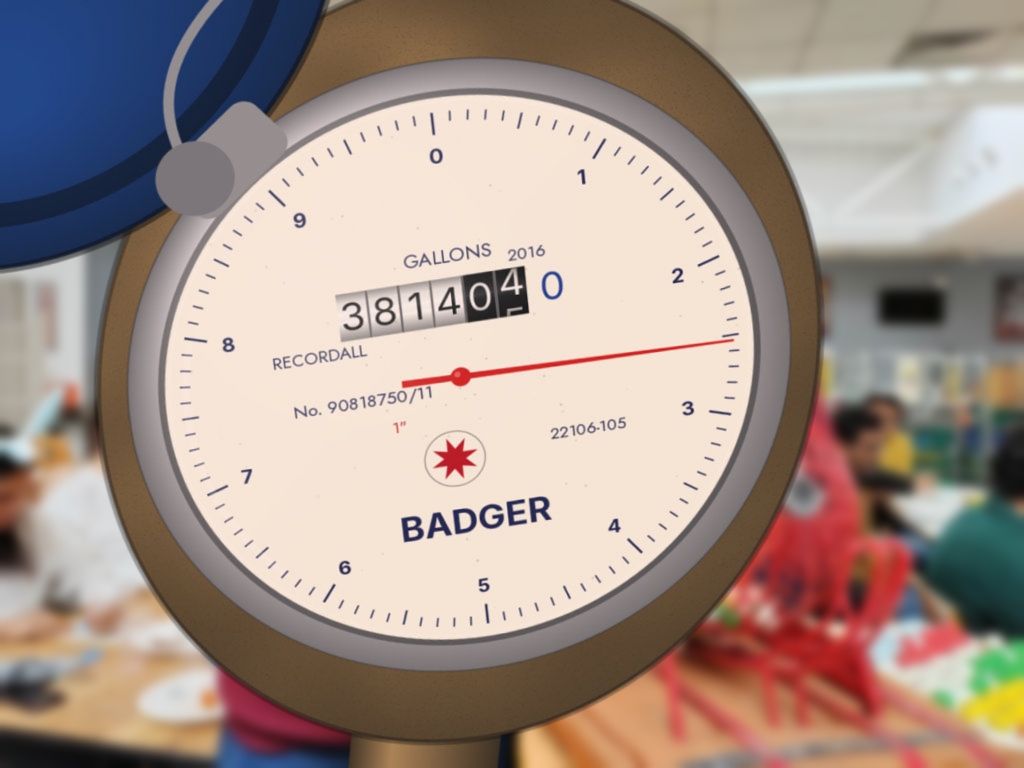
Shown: 3814042.5 gal
